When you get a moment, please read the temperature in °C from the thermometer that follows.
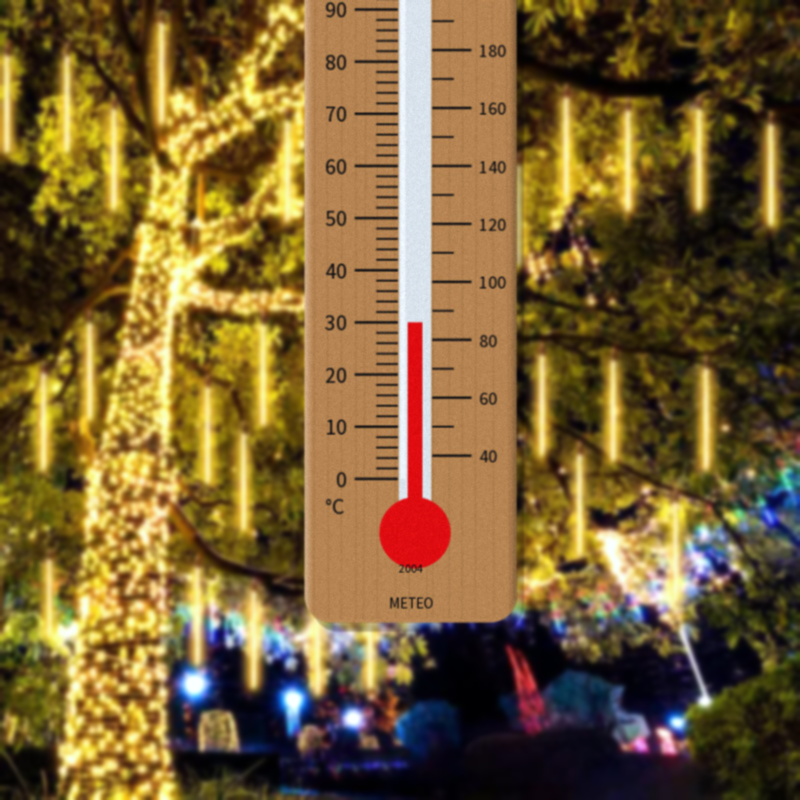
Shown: 30 °C
